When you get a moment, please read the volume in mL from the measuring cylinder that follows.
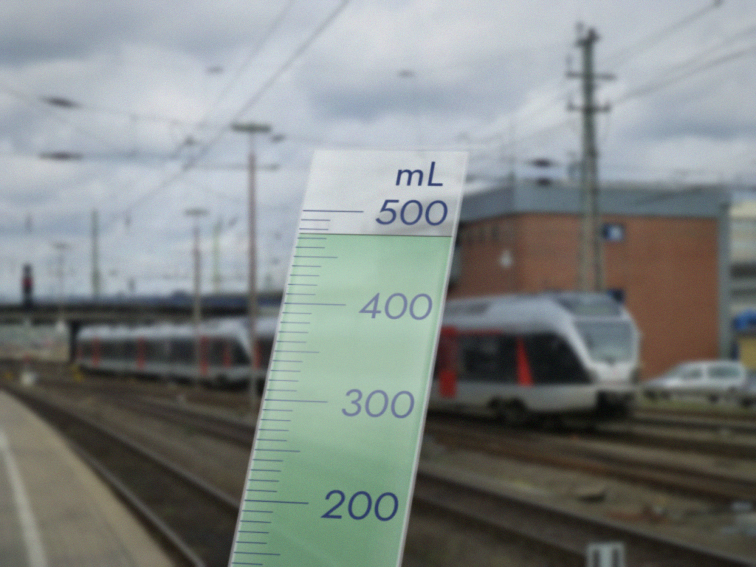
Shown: 475 mL
